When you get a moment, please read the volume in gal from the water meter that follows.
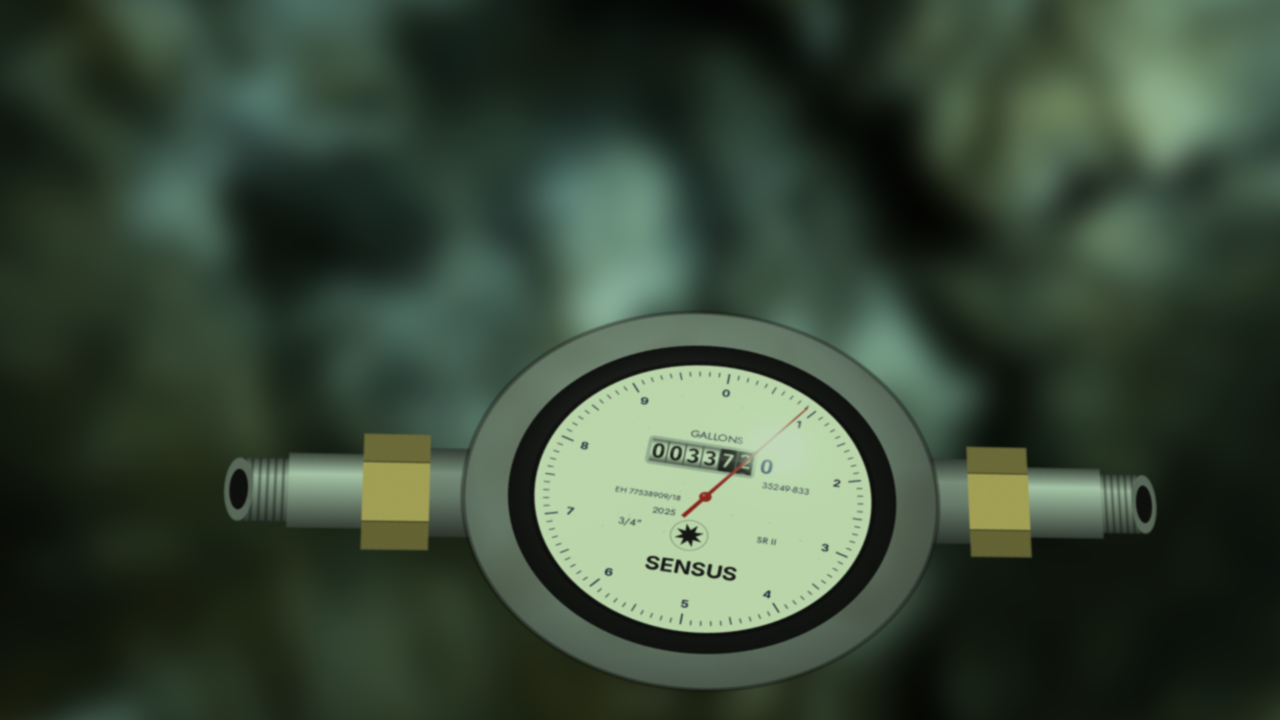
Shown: 33720.9 gal
